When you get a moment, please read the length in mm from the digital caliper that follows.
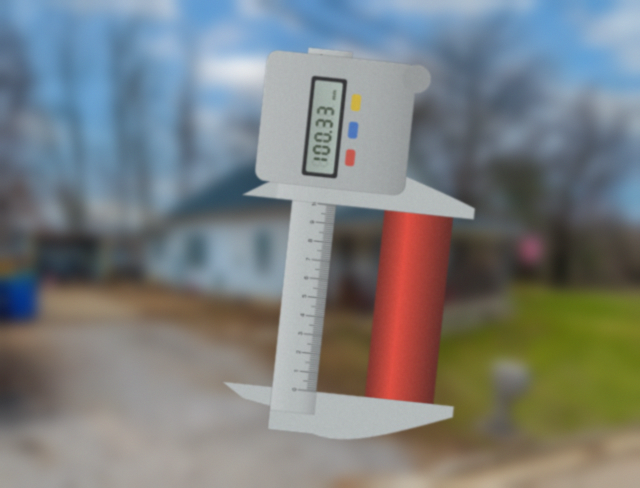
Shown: 100.33 mm
